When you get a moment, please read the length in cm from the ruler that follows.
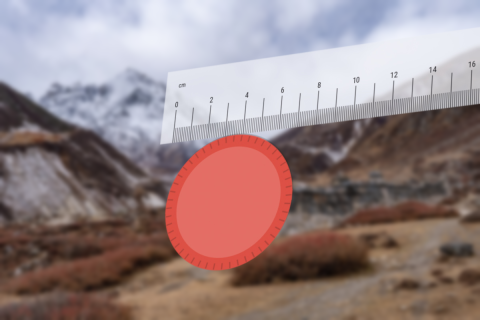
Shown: 7 cm
